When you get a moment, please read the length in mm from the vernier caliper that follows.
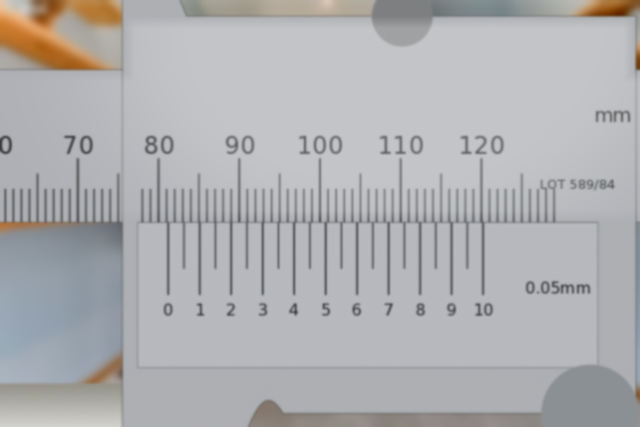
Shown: 81.2 mm
